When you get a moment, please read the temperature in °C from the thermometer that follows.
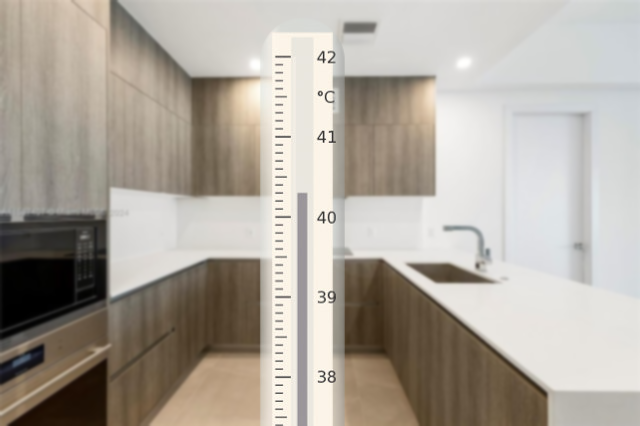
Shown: 40.3 °C
